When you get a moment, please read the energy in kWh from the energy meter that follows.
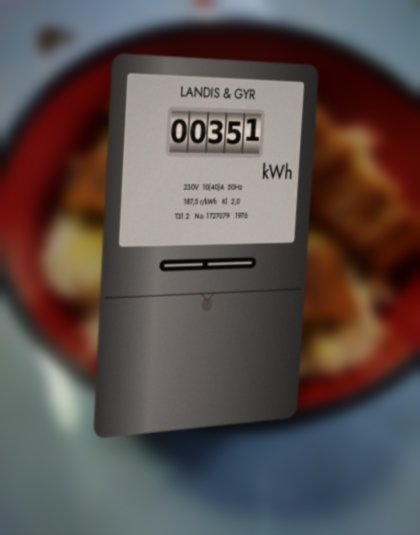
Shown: 351 kWh
